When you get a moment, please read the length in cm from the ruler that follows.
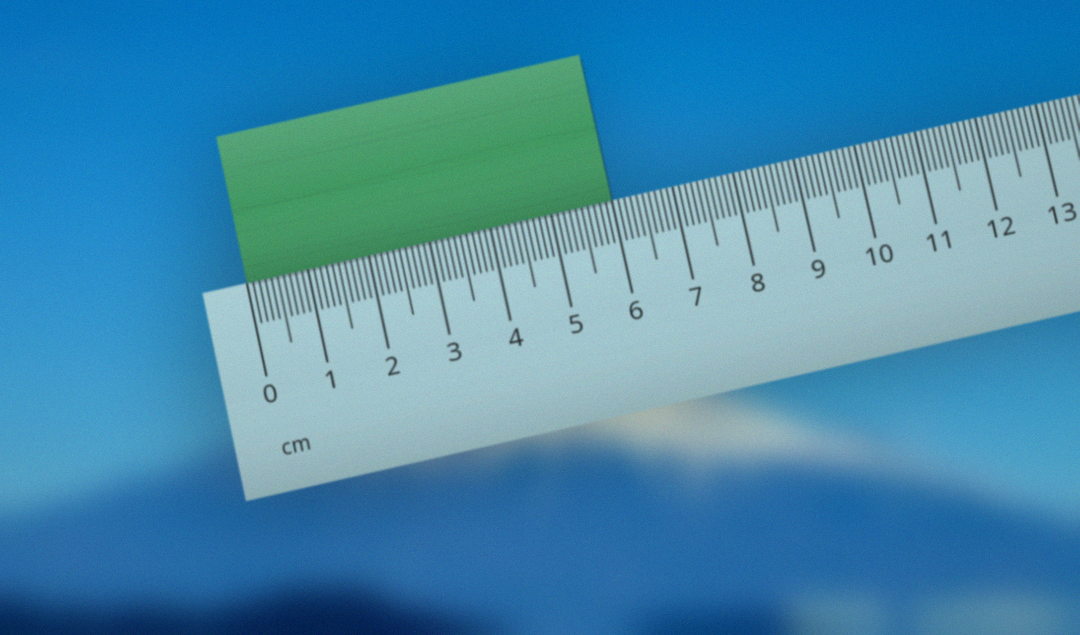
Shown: 6 cm
